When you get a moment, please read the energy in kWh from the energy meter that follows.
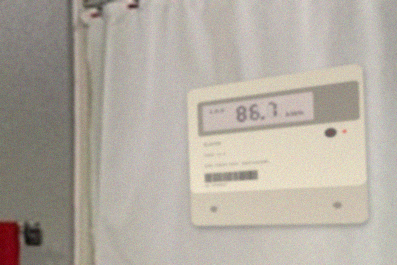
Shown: 86.7 kWh
